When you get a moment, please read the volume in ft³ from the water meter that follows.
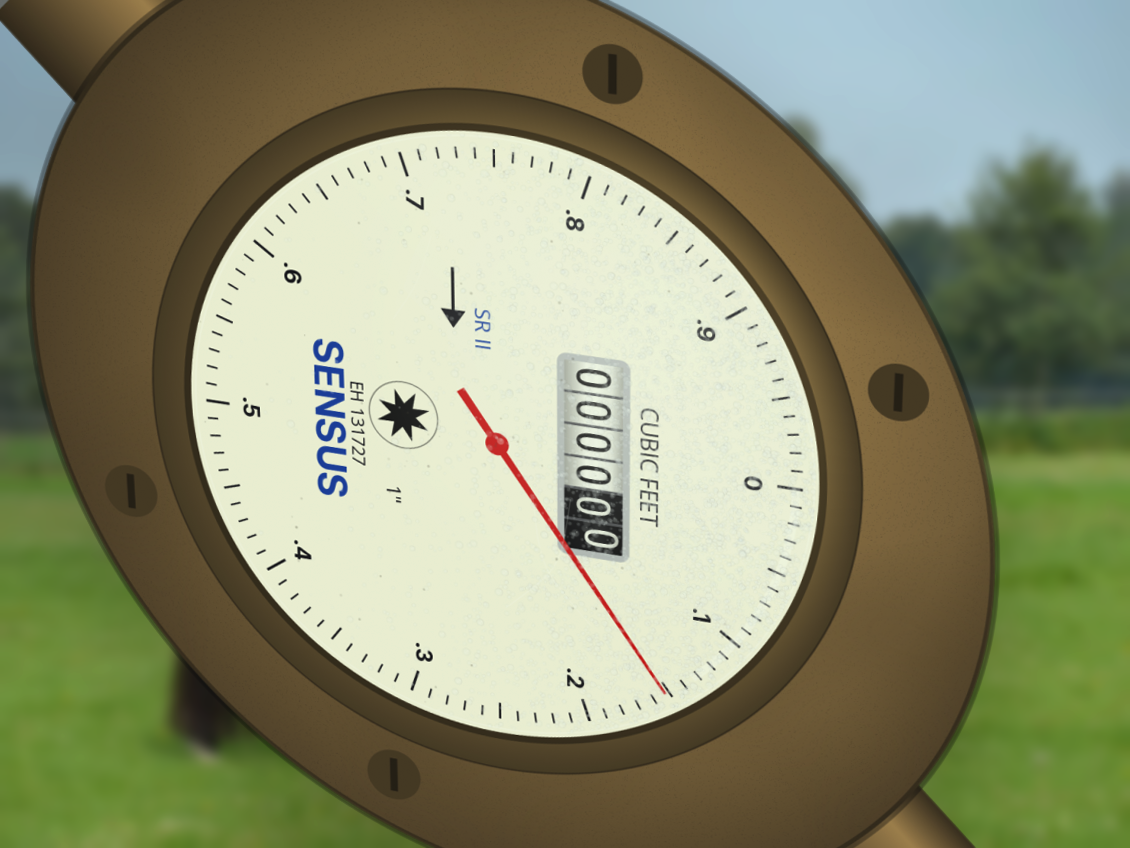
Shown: 0.15 ft³
